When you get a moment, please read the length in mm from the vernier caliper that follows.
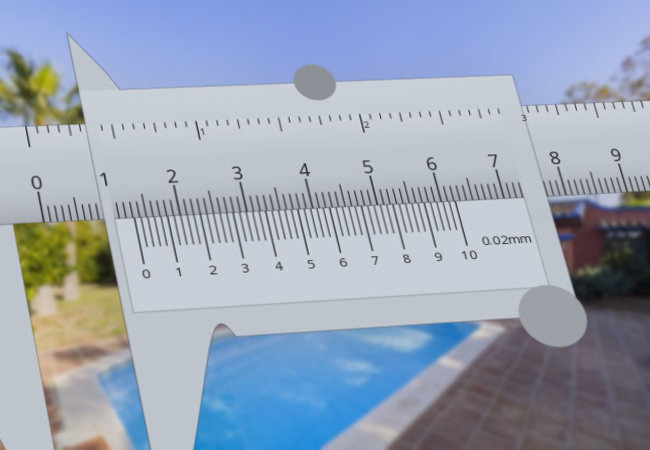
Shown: 13.2 mm
